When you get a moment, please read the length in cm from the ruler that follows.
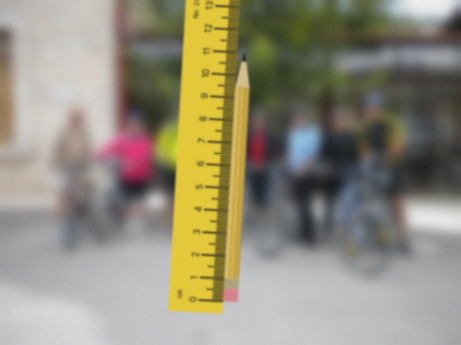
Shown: 11 cm
